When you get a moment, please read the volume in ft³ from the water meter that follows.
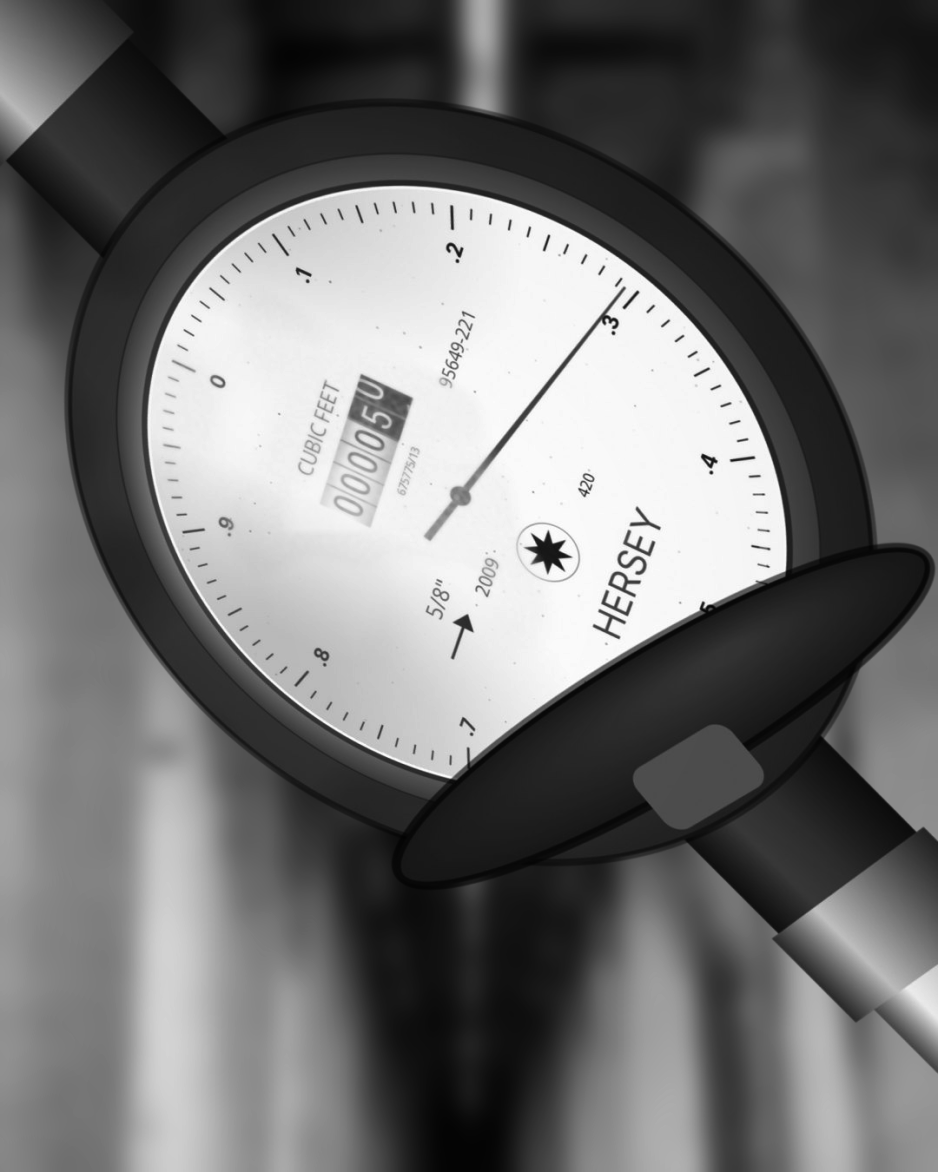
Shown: 50.29 ft³
